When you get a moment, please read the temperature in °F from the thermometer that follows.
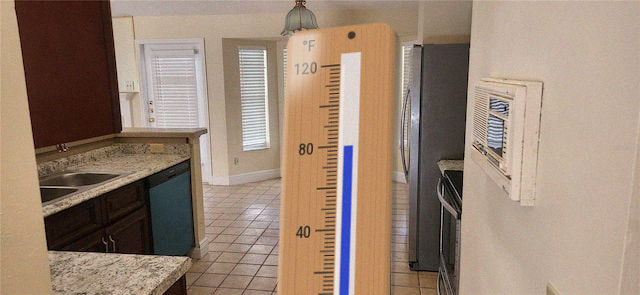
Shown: 80 °F
